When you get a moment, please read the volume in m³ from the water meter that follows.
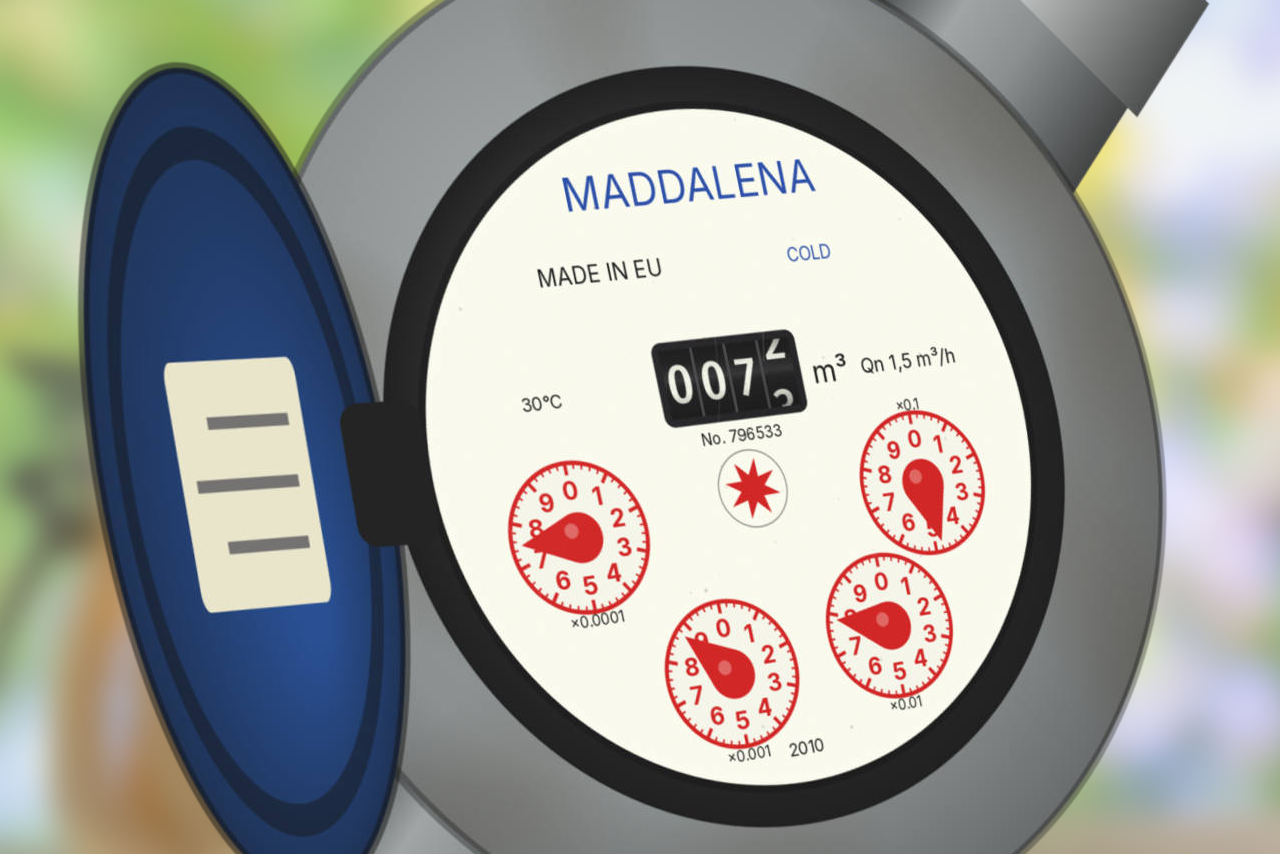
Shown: 72.4787 m³
